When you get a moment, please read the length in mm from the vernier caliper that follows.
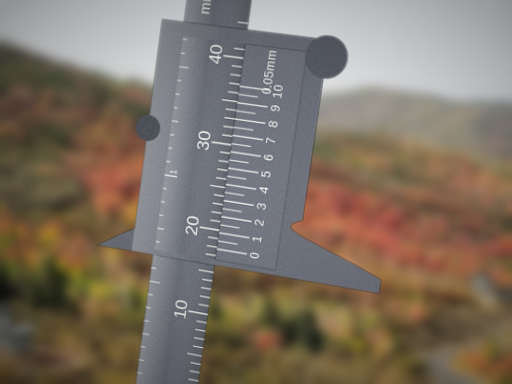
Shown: 17.8 mm
